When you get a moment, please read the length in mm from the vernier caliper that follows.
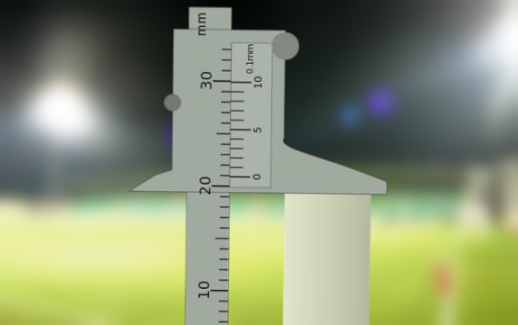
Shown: 20.9 mm
